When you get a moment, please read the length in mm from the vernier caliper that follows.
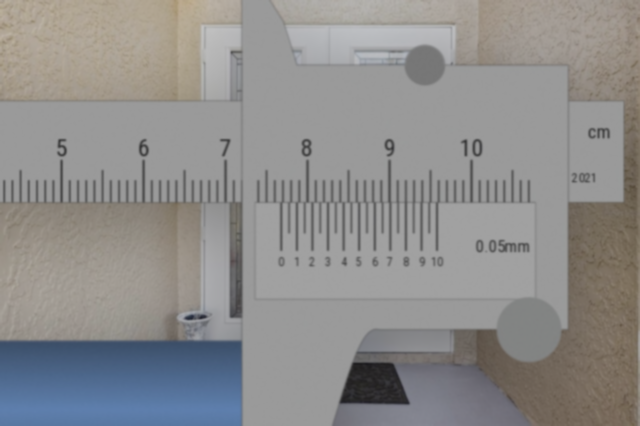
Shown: 76.8 mm
